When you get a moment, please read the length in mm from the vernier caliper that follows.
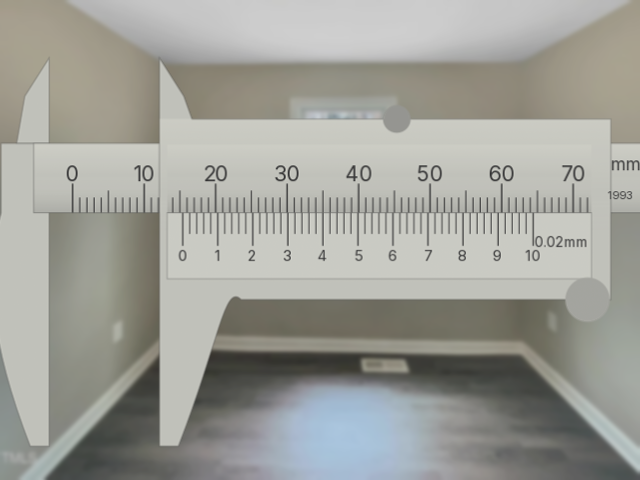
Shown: 15.4 mm
